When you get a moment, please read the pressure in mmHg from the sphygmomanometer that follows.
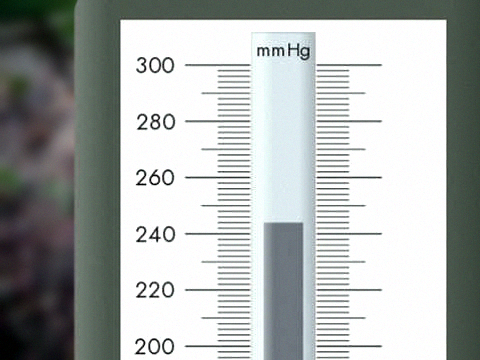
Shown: 244 mmHg
